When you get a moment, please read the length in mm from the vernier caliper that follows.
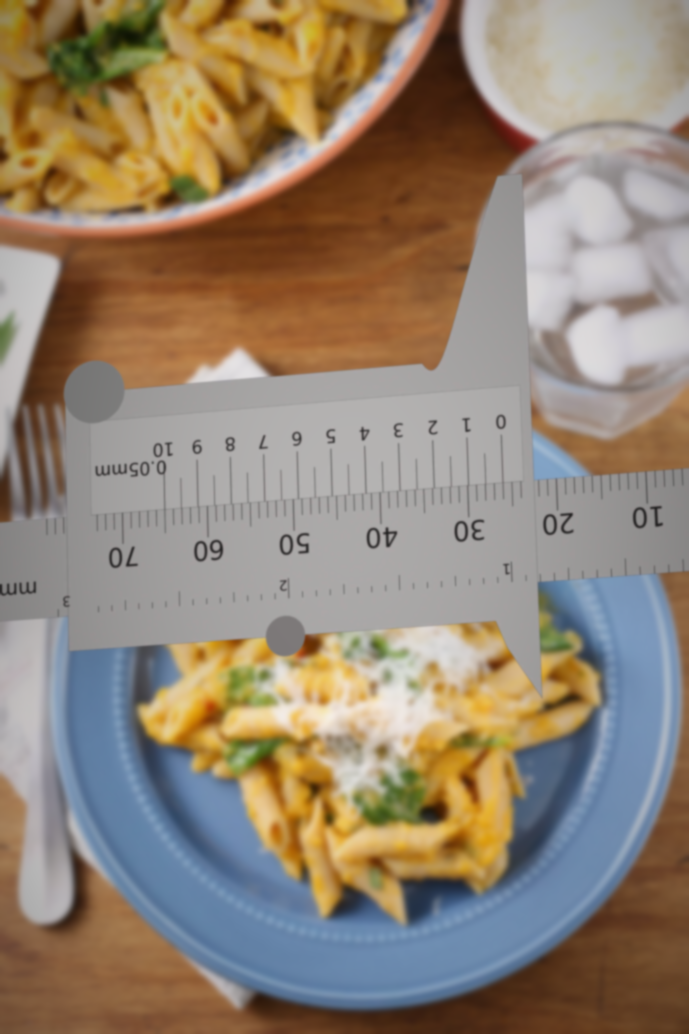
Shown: 26.0 mm
